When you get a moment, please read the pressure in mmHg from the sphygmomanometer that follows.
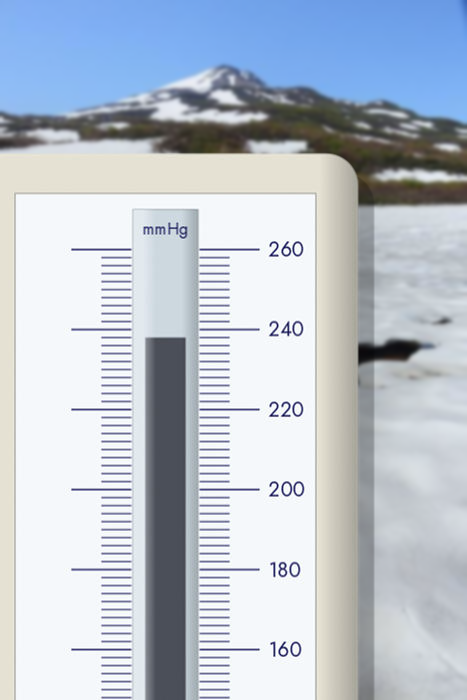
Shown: 238 mmHg
